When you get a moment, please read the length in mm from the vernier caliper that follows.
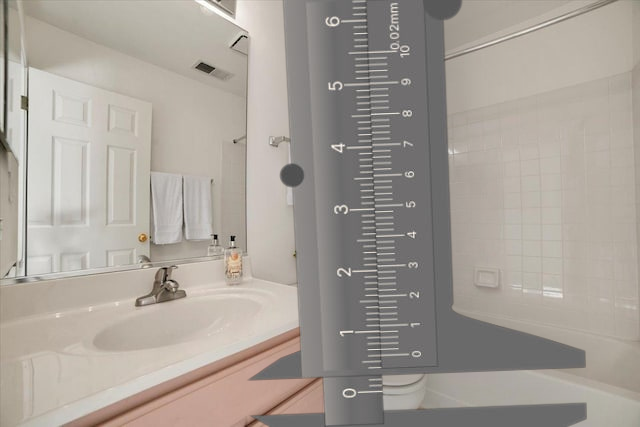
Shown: 6.0 mm
